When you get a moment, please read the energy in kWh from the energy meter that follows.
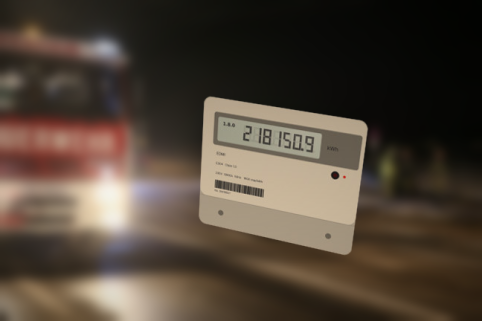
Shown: 218150.9 kWh
